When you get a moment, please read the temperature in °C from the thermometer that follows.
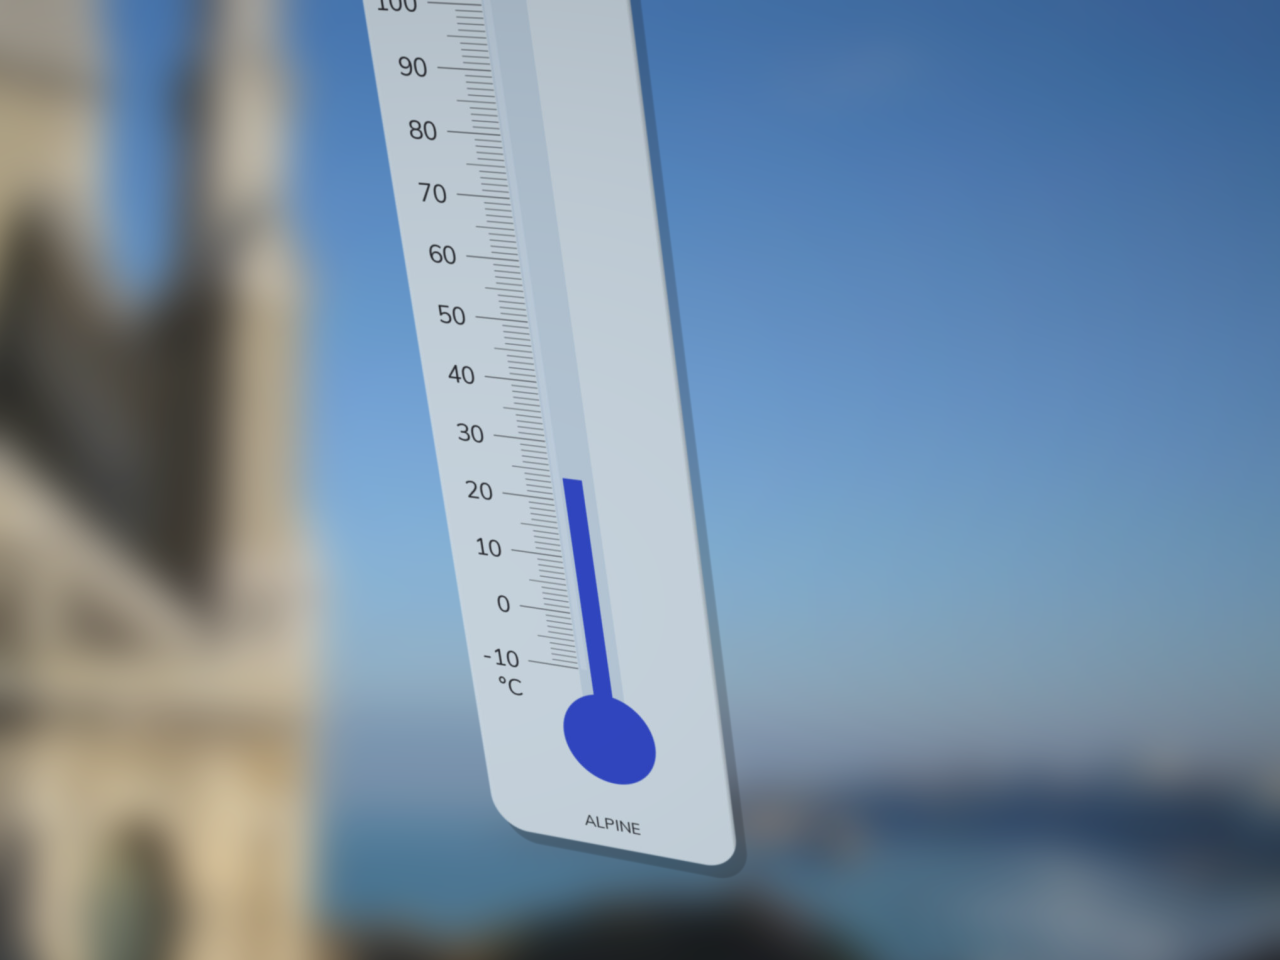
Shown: 24 °C
